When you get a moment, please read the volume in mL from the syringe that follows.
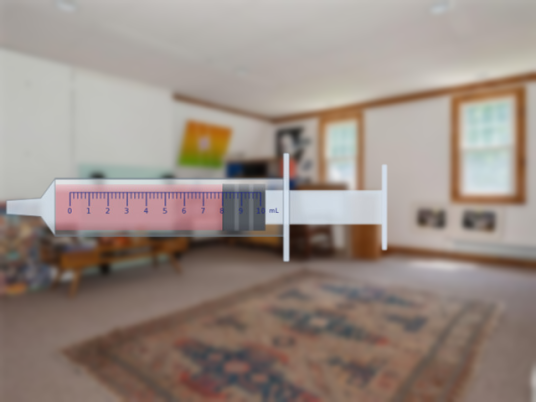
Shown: 8 mL
